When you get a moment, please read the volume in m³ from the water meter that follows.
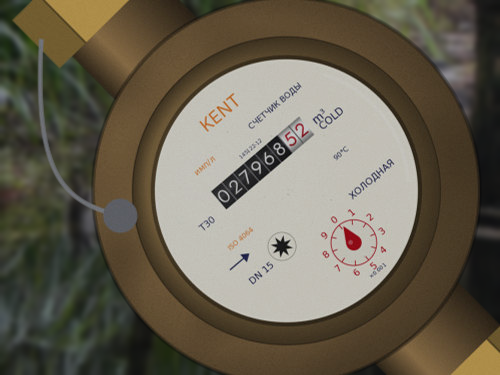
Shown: 27968.520 m³
